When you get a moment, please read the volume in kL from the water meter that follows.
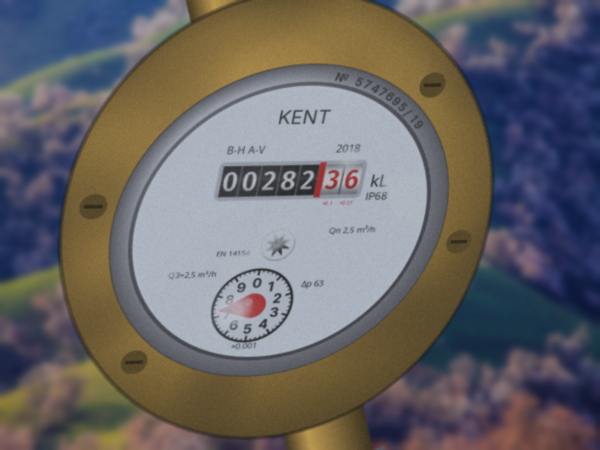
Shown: 282.367 kL
